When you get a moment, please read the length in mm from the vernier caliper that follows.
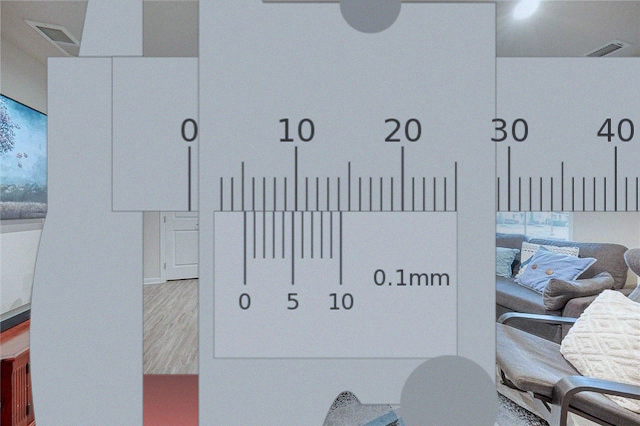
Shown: 5.2 mm
